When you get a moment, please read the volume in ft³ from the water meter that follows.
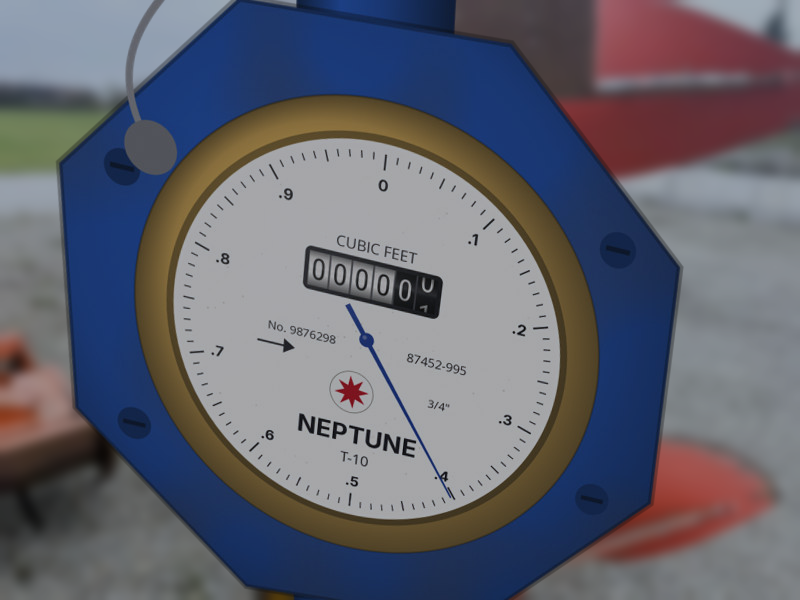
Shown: 0.40 ft³
